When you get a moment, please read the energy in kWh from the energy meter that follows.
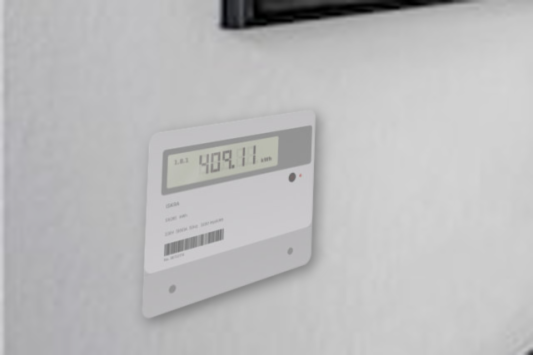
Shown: 409.11 kWh
